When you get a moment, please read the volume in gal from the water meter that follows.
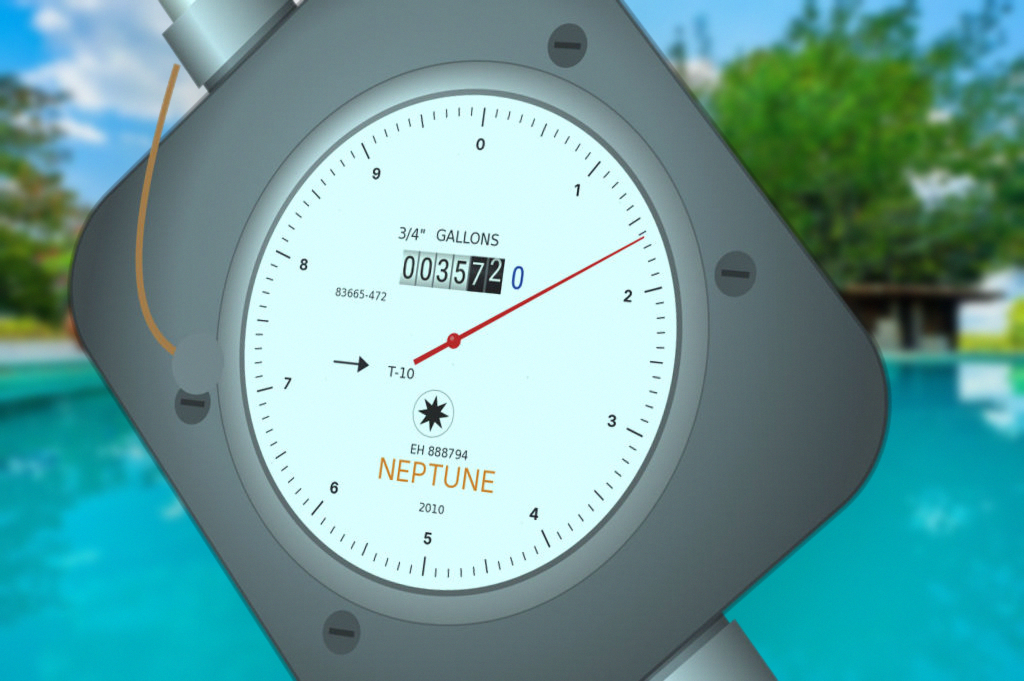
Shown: 35721.6 gal
